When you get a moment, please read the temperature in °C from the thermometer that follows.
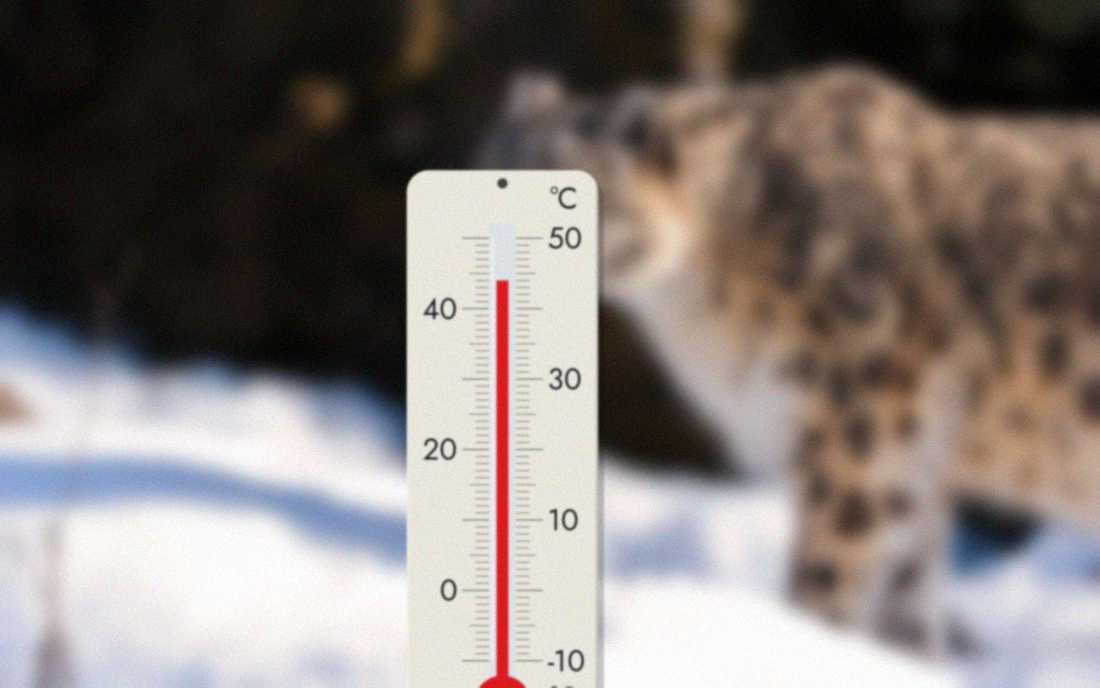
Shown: 44 °C
